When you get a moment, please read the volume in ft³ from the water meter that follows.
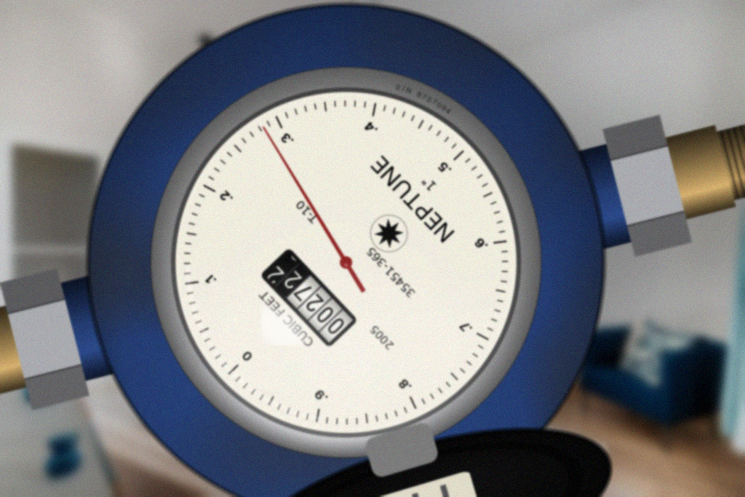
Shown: 2722.28 ft³
